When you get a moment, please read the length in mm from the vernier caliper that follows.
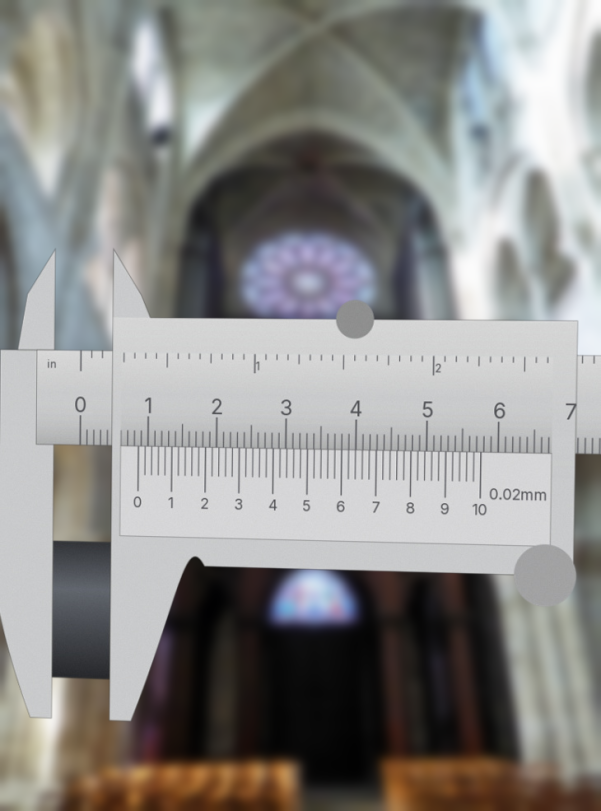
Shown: 8.6 mm
